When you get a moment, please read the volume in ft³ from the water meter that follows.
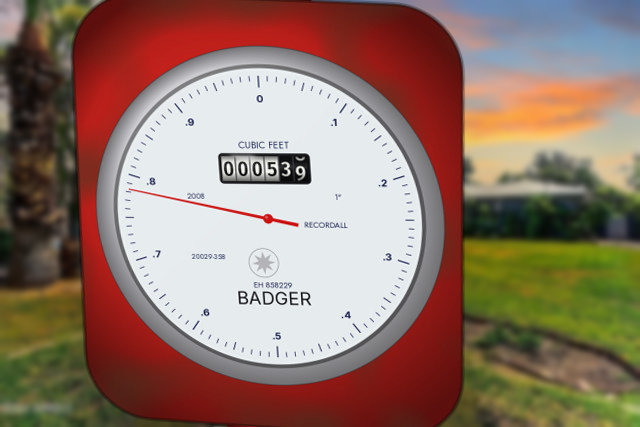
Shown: 538.78 ft³
